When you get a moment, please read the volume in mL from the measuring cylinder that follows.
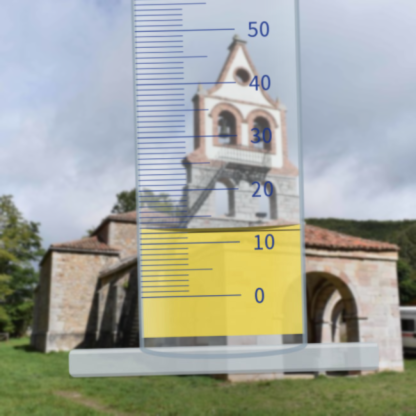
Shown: 12 mL
